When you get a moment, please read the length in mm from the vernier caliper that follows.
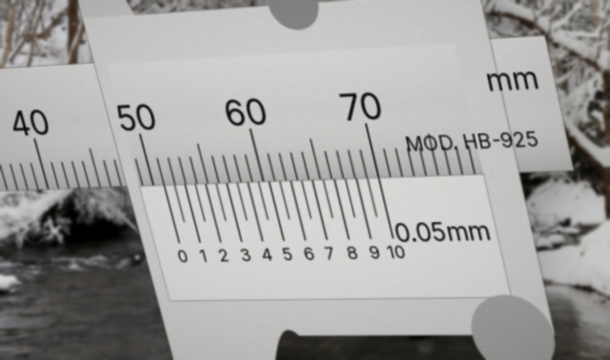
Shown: 51.0 mm
